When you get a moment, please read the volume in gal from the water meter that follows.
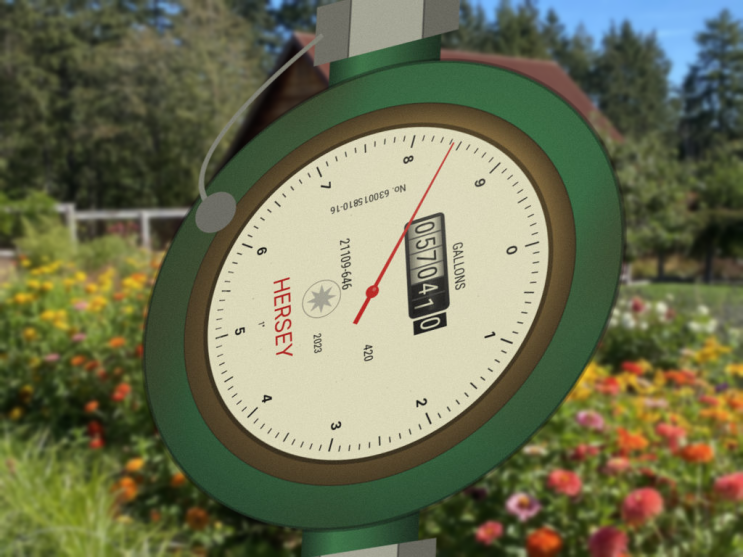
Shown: 570408.4 gal
